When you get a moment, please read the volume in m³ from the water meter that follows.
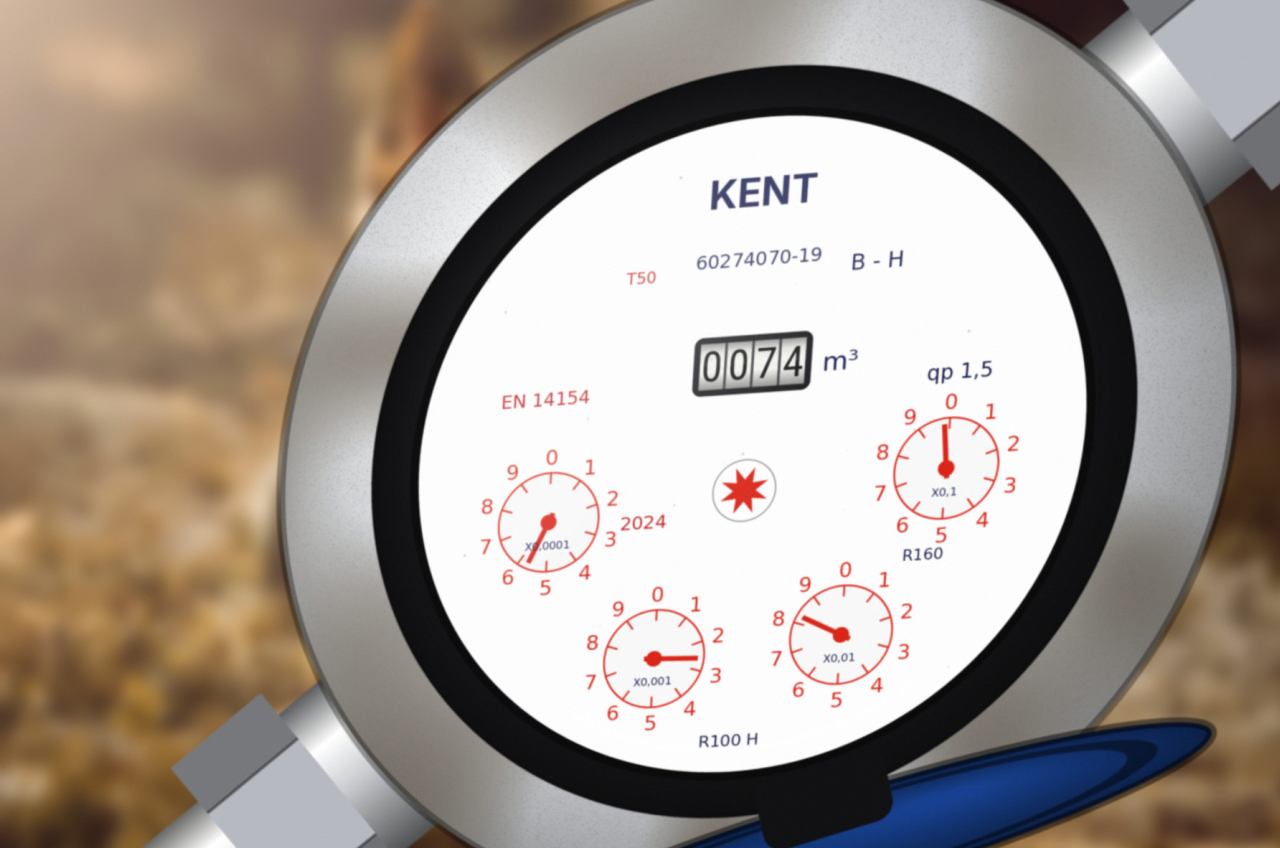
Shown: 73.9825 m³
